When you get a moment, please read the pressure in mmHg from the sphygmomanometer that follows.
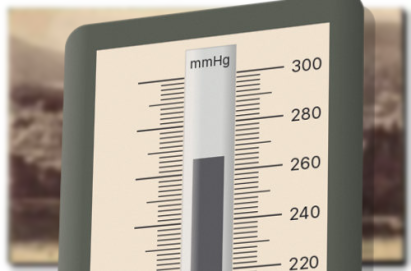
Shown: 266 mmHg
